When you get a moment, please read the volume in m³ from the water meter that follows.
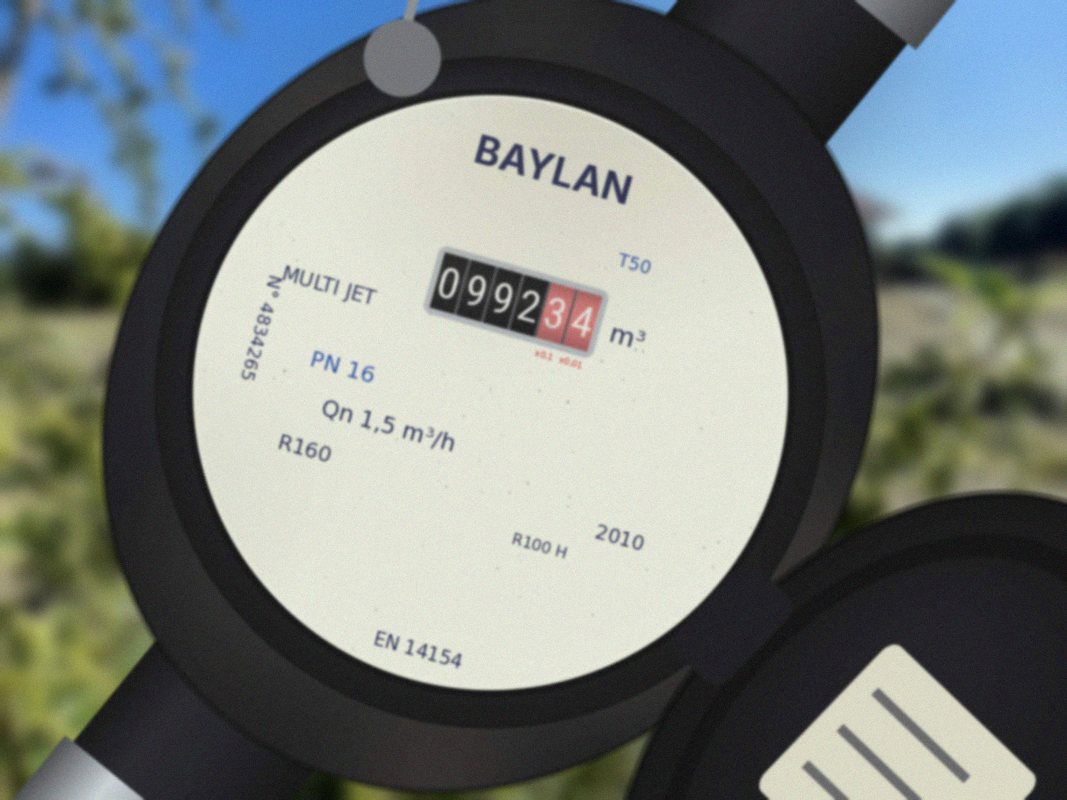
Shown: 992.34 m³
